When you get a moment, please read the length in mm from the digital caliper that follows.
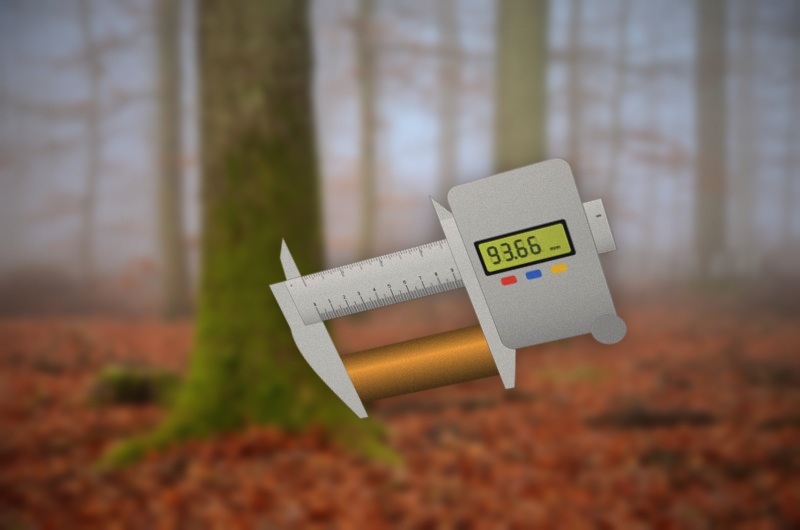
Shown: 93.66 mm
